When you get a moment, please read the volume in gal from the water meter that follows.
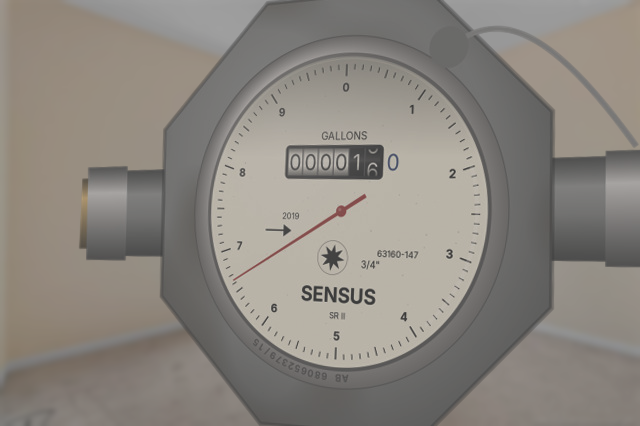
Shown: 156.6 gal
